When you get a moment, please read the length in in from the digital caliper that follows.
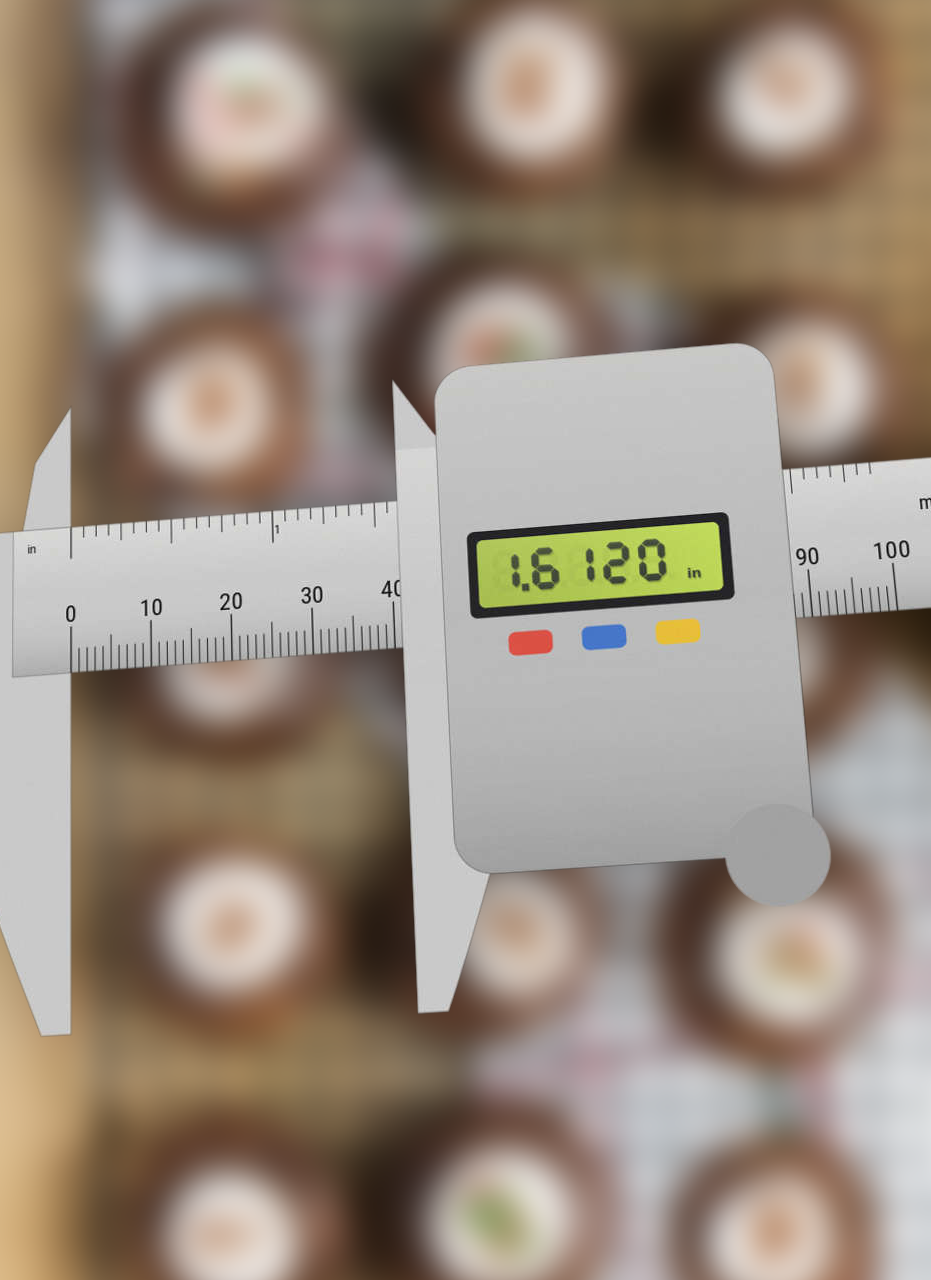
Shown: 1.6120 in
